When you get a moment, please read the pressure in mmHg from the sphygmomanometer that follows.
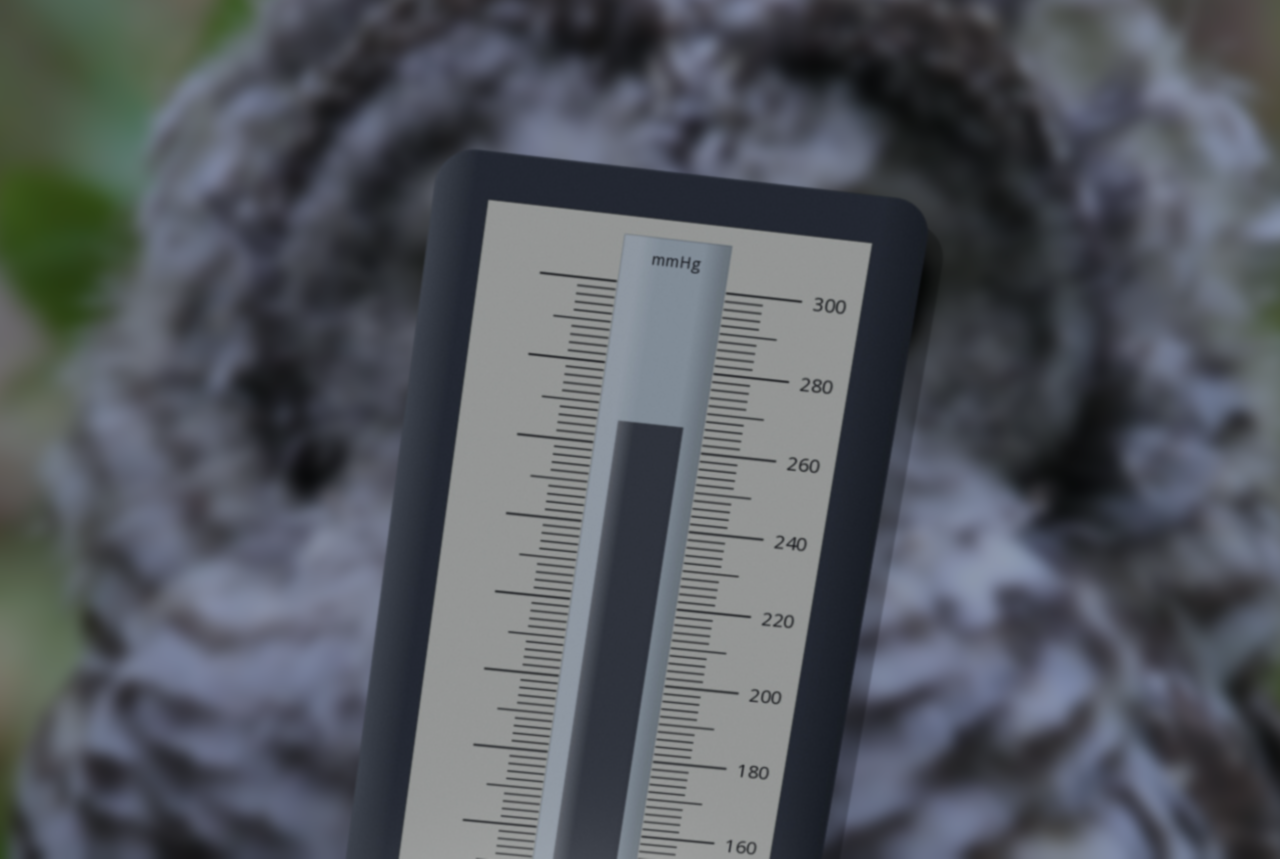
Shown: 266 mmHg
